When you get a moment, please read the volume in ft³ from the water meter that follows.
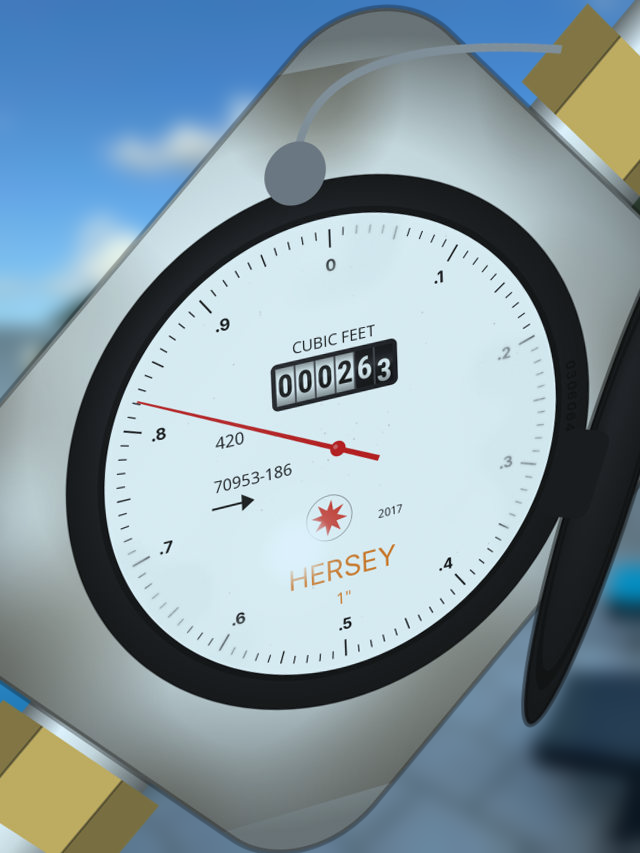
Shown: 262.82 ft³
